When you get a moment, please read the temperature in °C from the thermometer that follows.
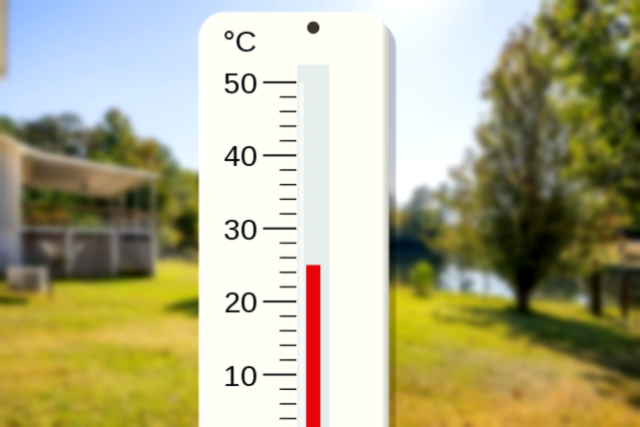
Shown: 25 °C
